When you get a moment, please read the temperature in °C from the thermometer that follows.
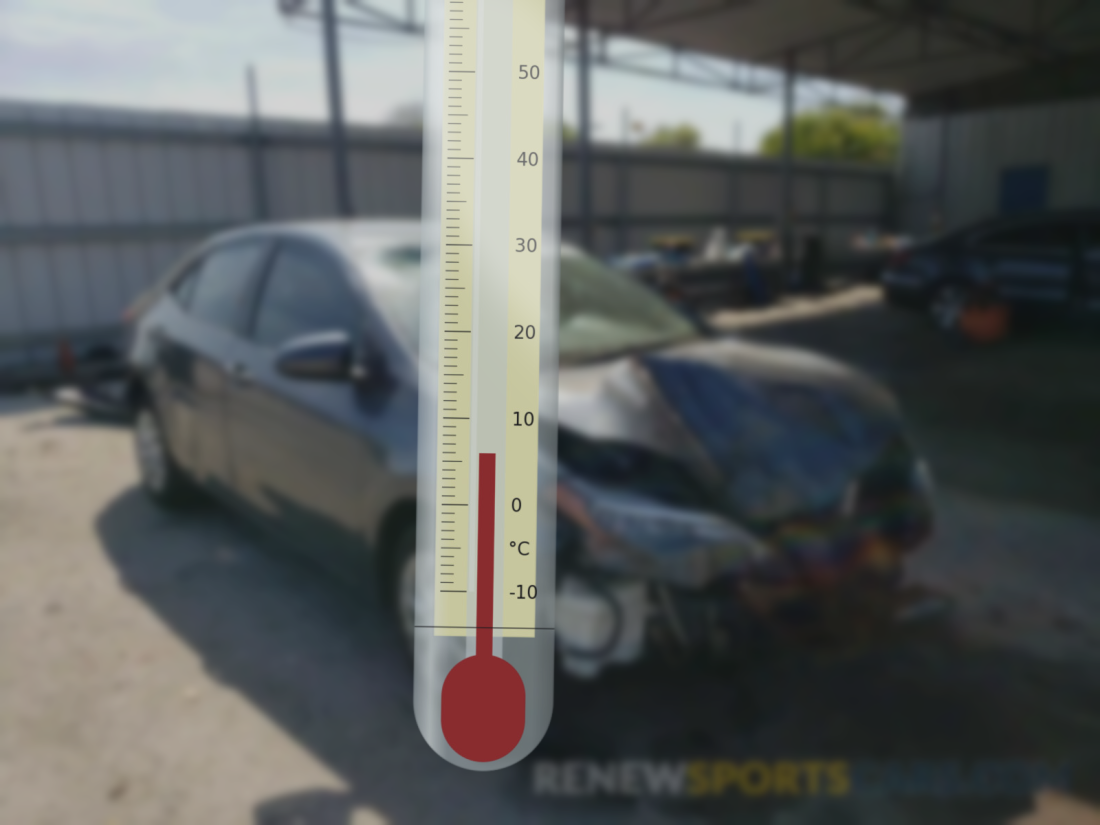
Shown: 6 °C
